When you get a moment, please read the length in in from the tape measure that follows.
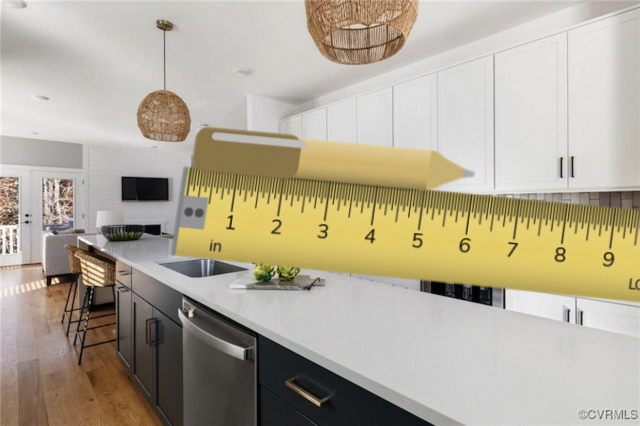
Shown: 6 in
